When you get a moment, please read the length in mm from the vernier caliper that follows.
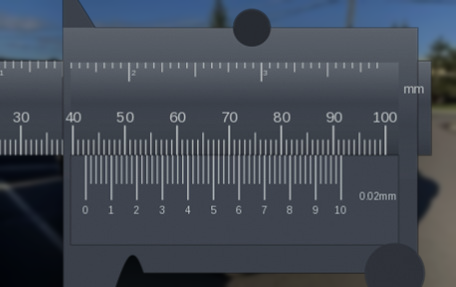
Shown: 42.5 mm
